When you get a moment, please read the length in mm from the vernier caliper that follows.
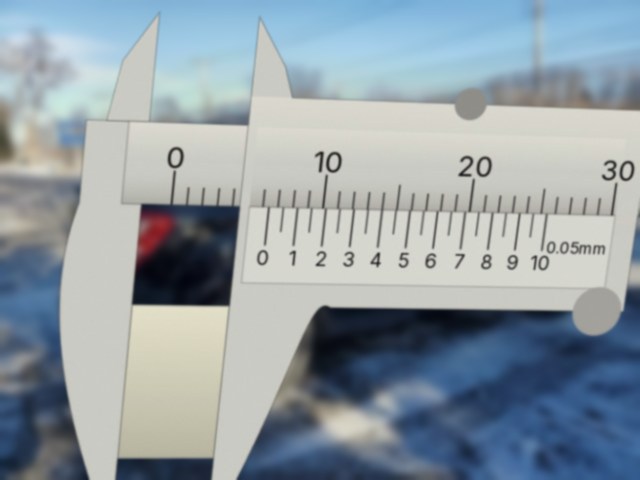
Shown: 6.4 mm
